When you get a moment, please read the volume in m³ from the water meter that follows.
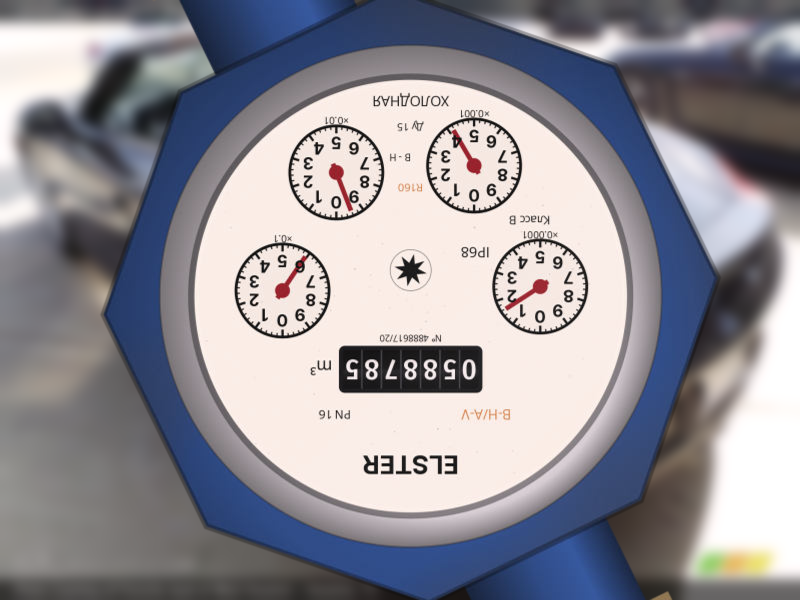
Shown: 588785.5941 m³
